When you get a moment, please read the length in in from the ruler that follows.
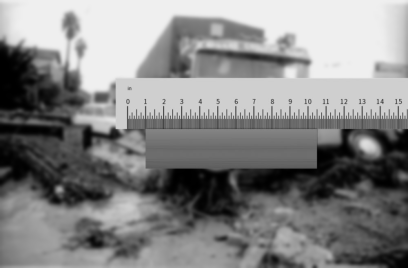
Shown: 9.5 in
